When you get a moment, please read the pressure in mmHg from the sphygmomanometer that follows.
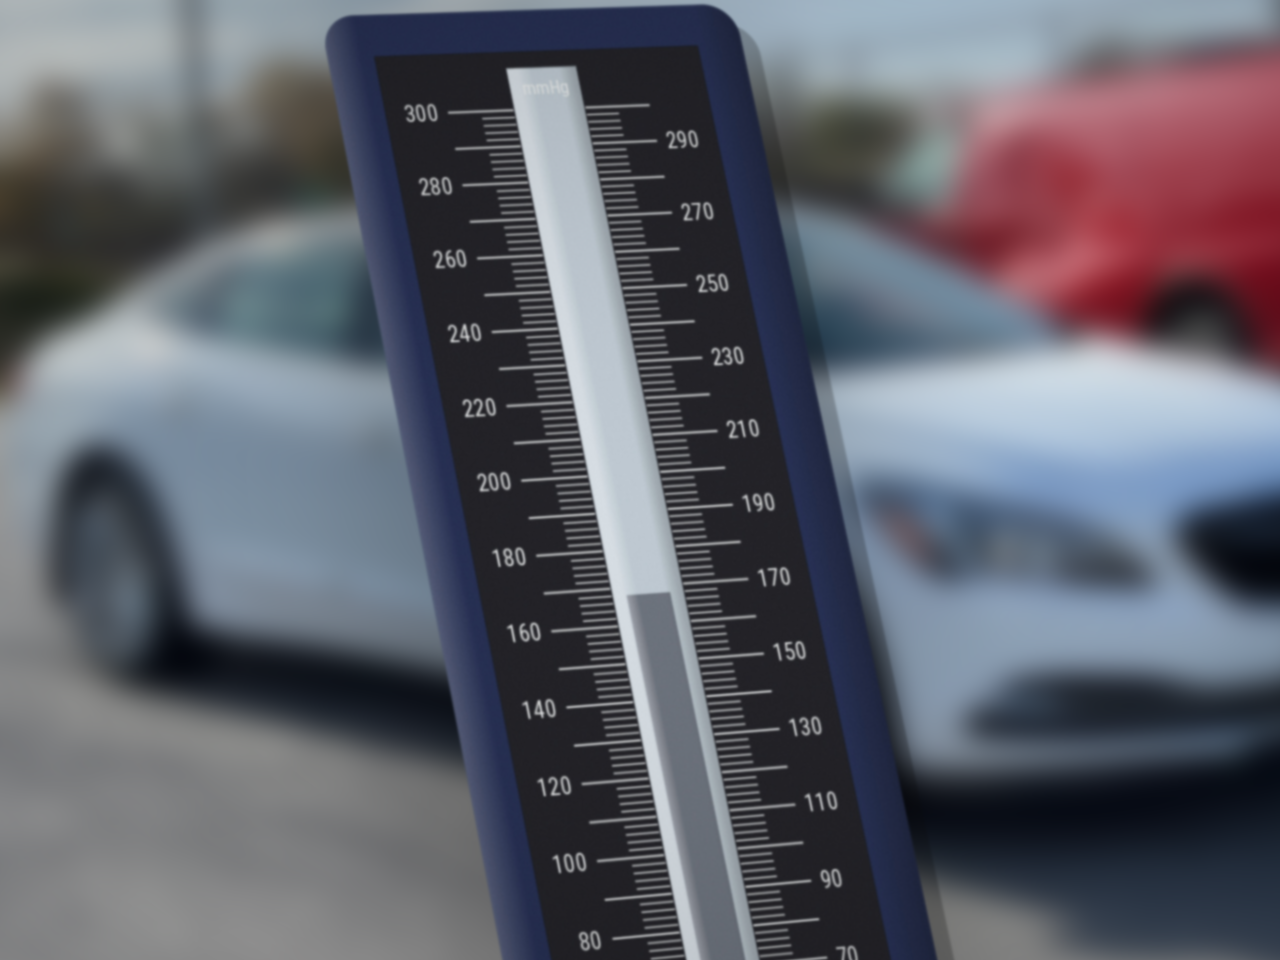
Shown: 168 mmHg
